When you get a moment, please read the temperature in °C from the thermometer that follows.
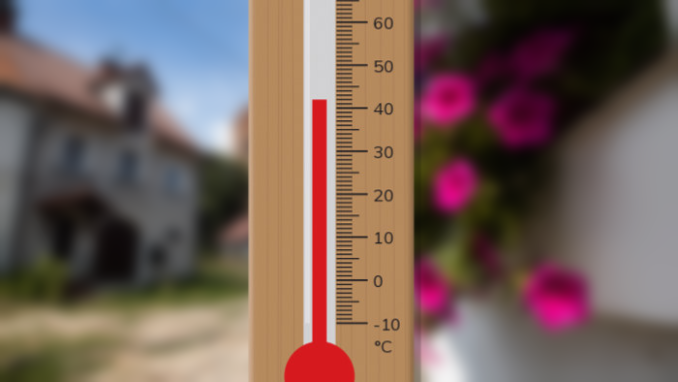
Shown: 42 °C
